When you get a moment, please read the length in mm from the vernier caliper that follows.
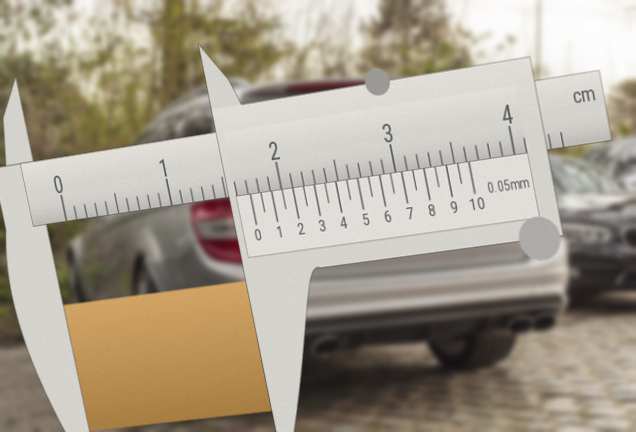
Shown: 17.2 mm
